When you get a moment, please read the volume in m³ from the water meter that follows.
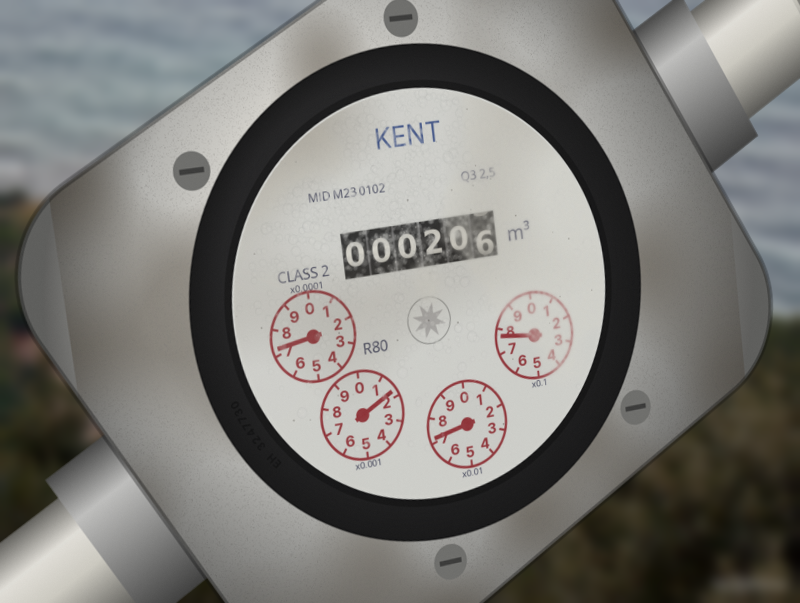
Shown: 205.7717 m³
